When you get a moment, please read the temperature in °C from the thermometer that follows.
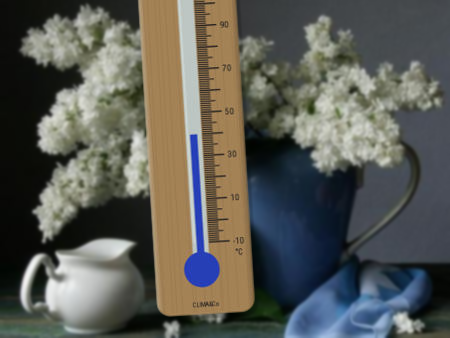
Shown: 40 °C
